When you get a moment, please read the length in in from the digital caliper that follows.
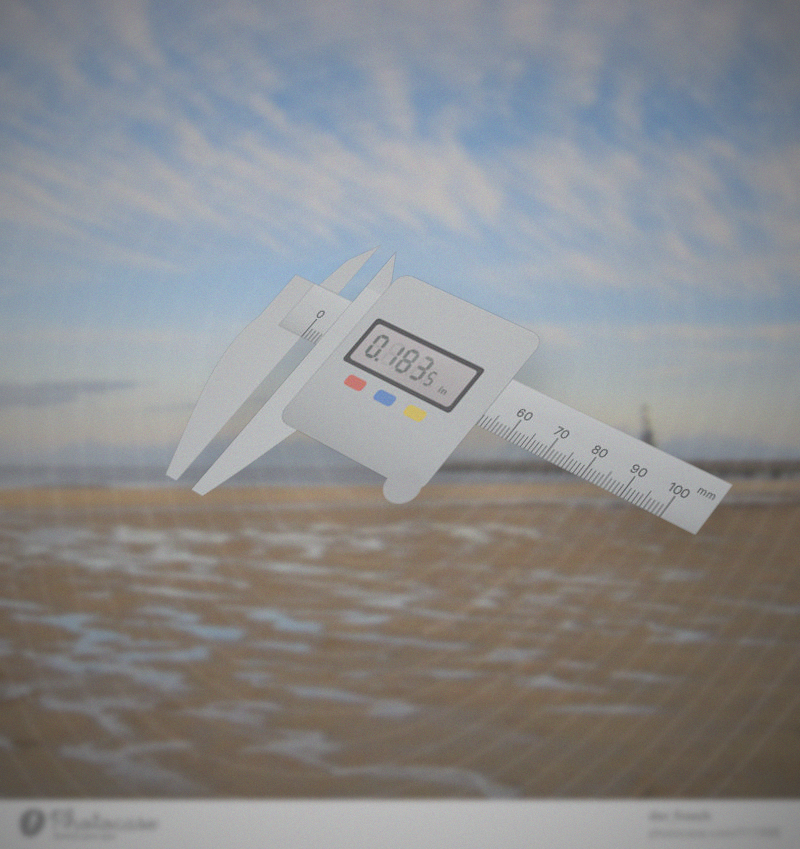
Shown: 0.1835 in
